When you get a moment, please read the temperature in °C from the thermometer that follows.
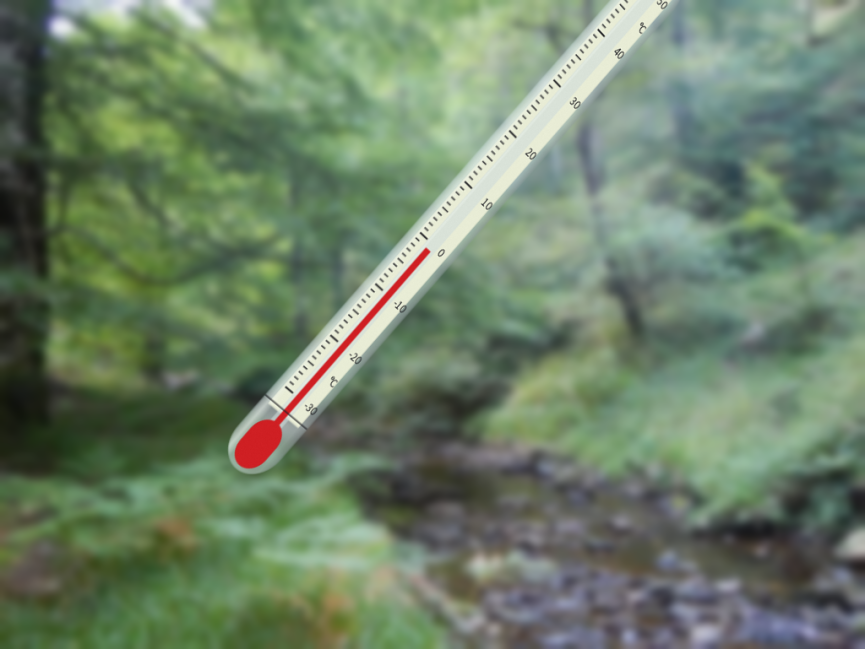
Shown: -1 °C
